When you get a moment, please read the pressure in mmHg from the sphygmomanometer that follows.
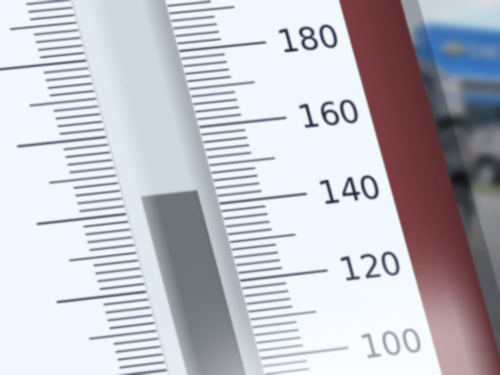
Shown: 144 mmHg
